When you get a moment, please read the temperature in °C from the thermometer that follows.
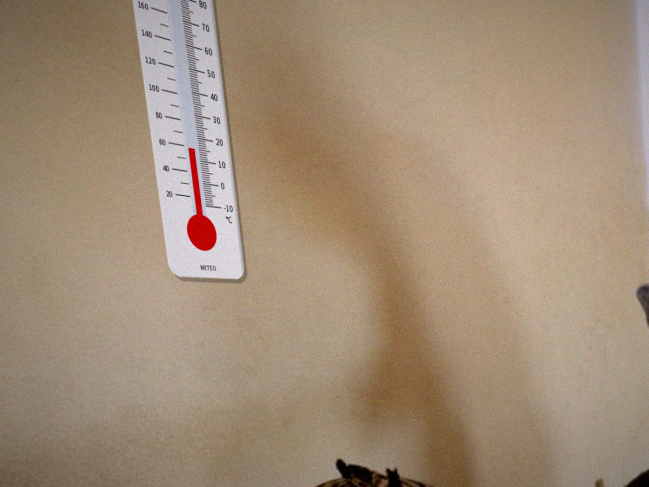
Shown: 15 °C
